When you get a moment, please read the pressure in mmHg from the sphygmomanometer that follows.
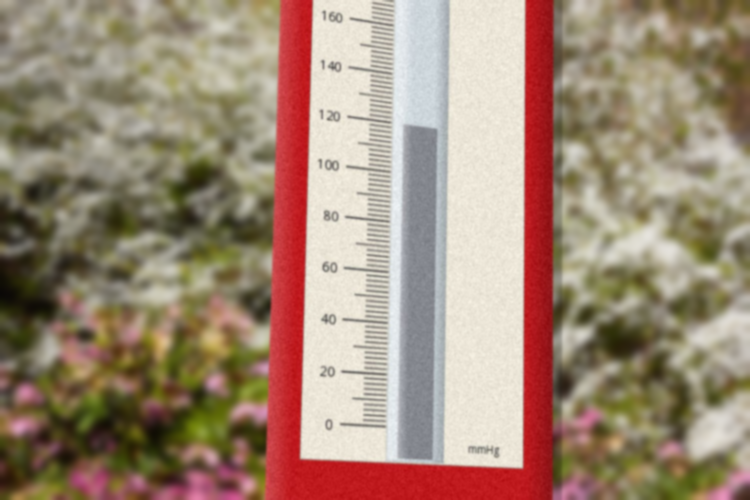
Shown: 120 mmHg
